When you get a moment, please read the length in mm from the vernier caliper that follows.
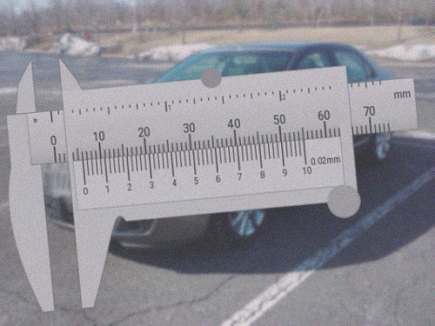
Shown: 6.0 mm
